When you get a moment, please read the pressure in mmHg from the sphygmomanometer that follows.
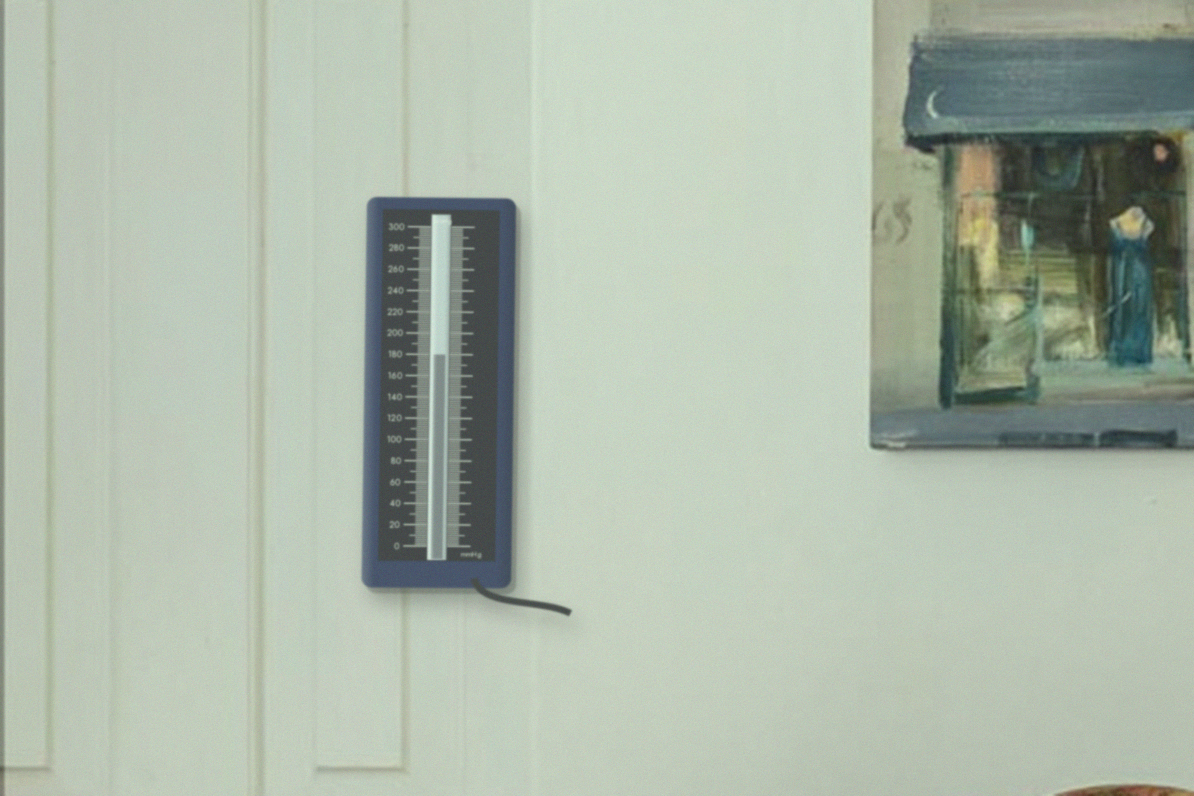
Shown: 180 mmHg
